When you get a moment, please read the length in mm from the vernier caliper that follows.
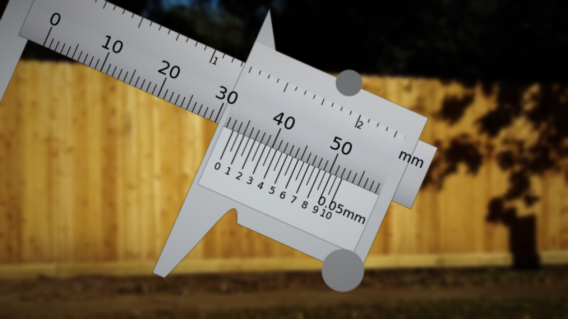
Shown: 33.2 mm
